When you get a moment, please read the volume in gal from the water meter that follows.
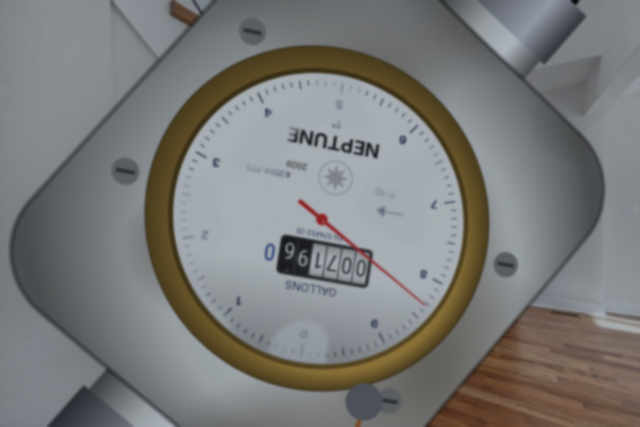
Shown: 71958.3 gal
